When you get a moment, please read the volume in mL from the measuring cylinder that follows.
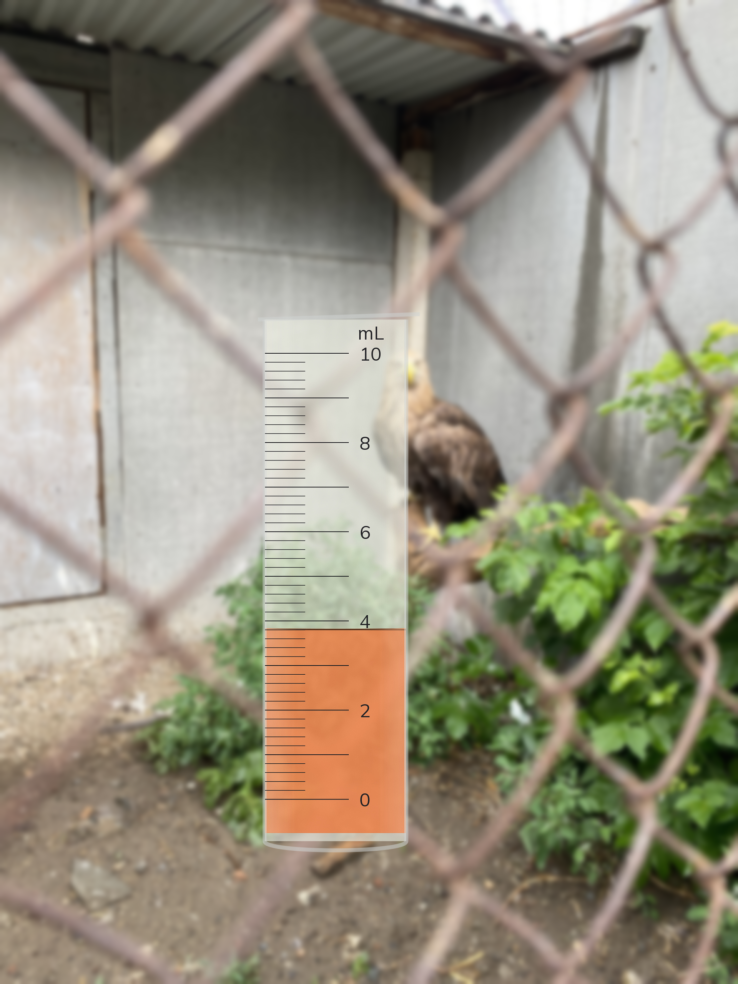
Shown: 3.8 mL
